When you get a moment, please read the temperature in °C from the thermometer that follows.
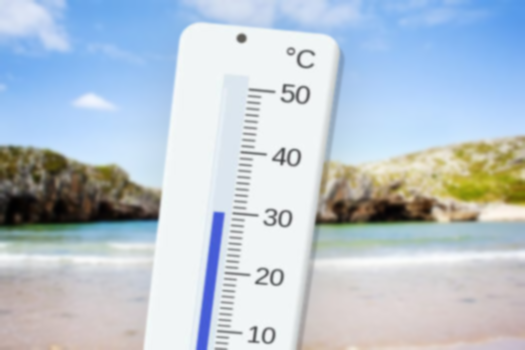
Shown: 30 °C
